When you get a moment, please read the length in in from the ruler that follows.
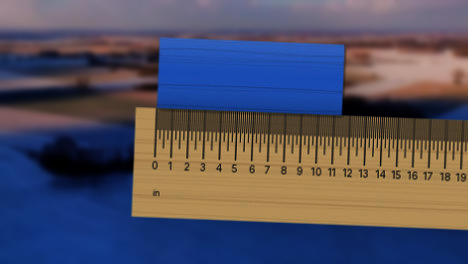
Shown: 11.5 in
